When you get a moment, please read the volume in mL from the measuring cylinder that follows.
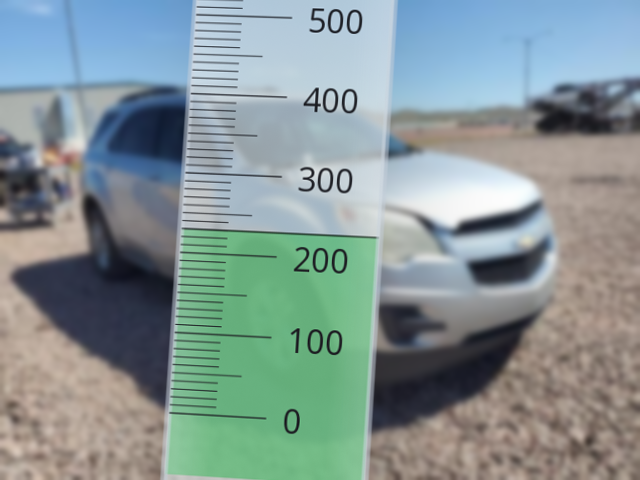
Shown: 230 mL
